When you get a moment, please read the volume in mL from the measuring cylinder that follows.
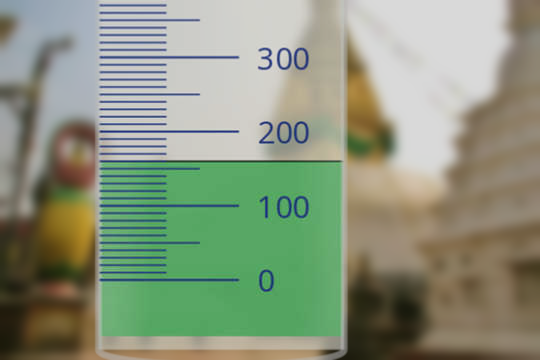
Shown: 160 mL
